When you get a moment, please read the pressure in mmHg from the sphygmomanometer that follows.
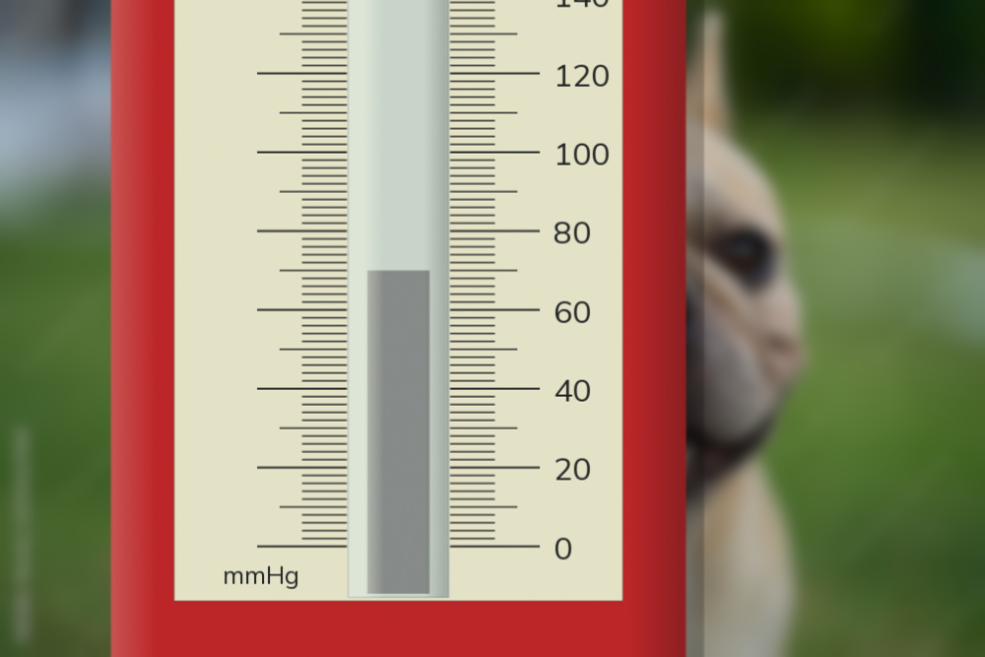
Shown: 70 mmHg
